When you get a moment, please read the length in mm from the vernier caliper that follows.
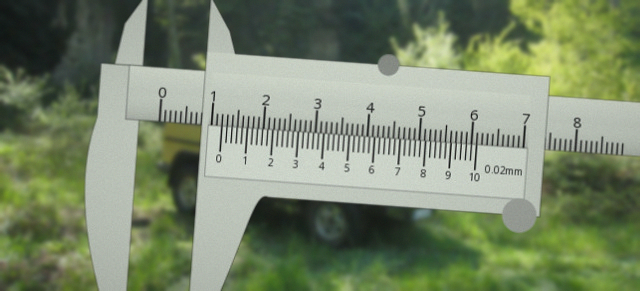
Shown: 12.0 mm
